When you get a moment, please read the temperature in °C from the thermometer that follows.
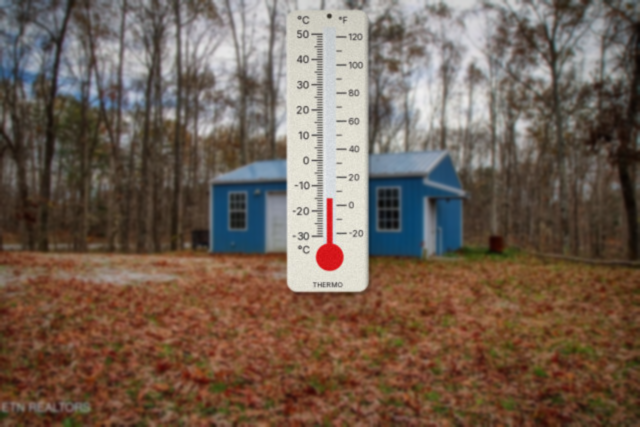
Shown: -15 °C
